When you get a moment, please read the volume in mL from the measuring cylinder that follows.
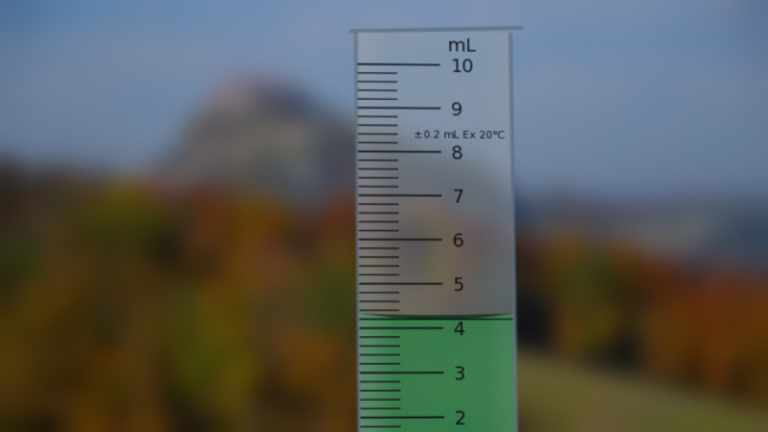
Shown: 4.2 mL
